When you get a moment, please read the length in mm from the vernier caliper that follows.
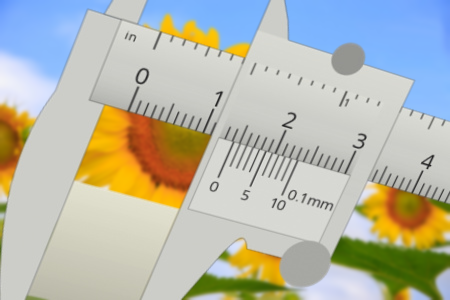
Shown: 14.2 mm
